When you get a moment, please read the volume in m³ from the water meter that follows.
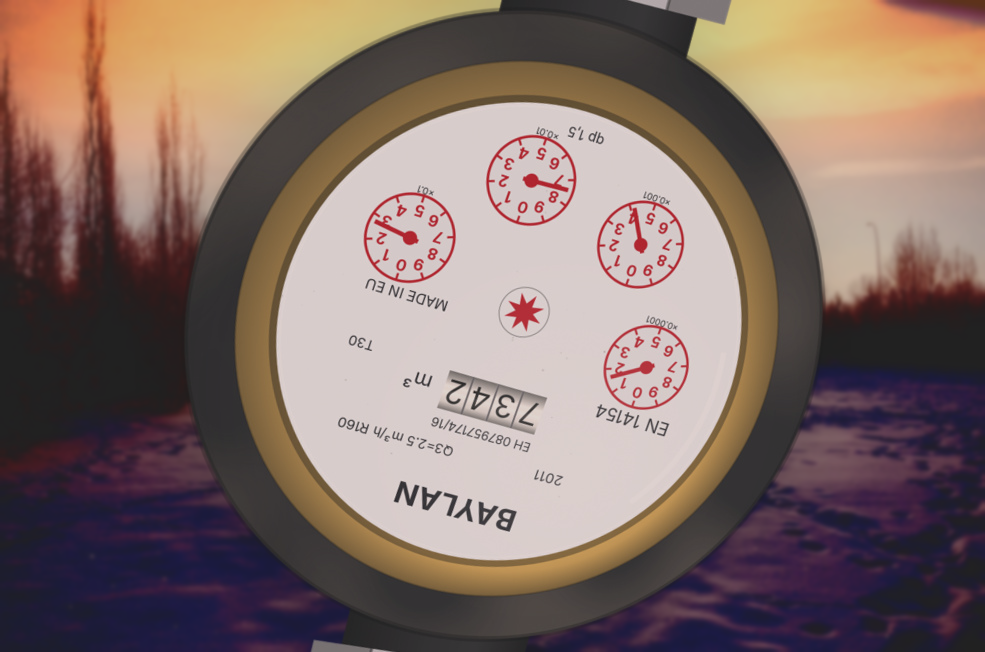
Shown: 7342.2741 m³
